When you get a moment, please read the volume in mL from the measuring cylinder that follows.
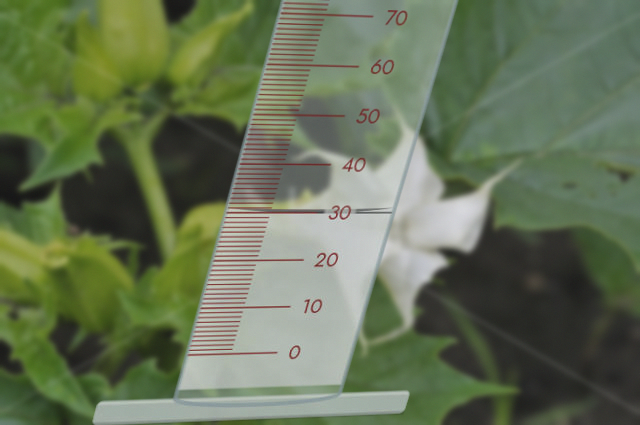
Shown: 30 mL
